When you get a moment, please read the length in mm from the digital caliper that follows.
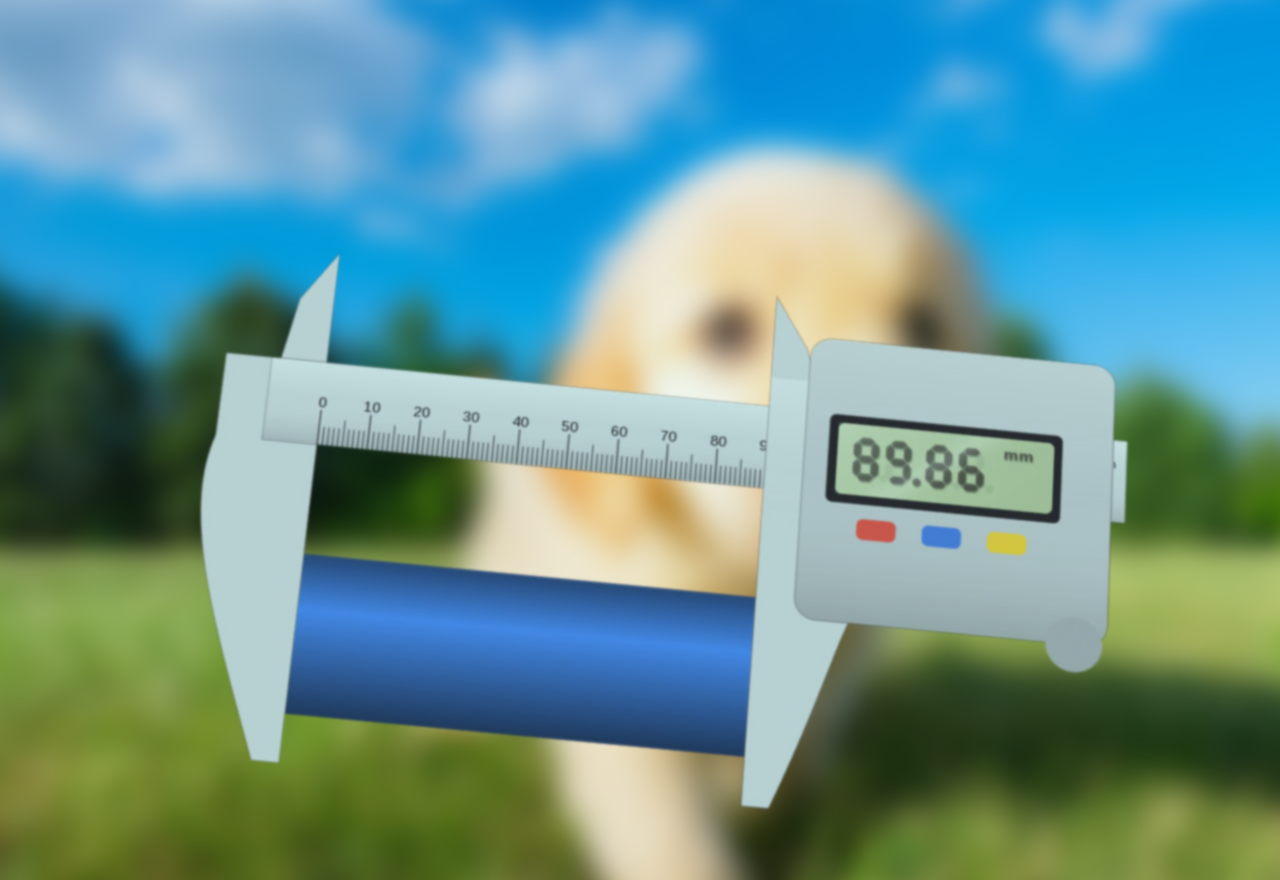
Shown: 89.86 mm
